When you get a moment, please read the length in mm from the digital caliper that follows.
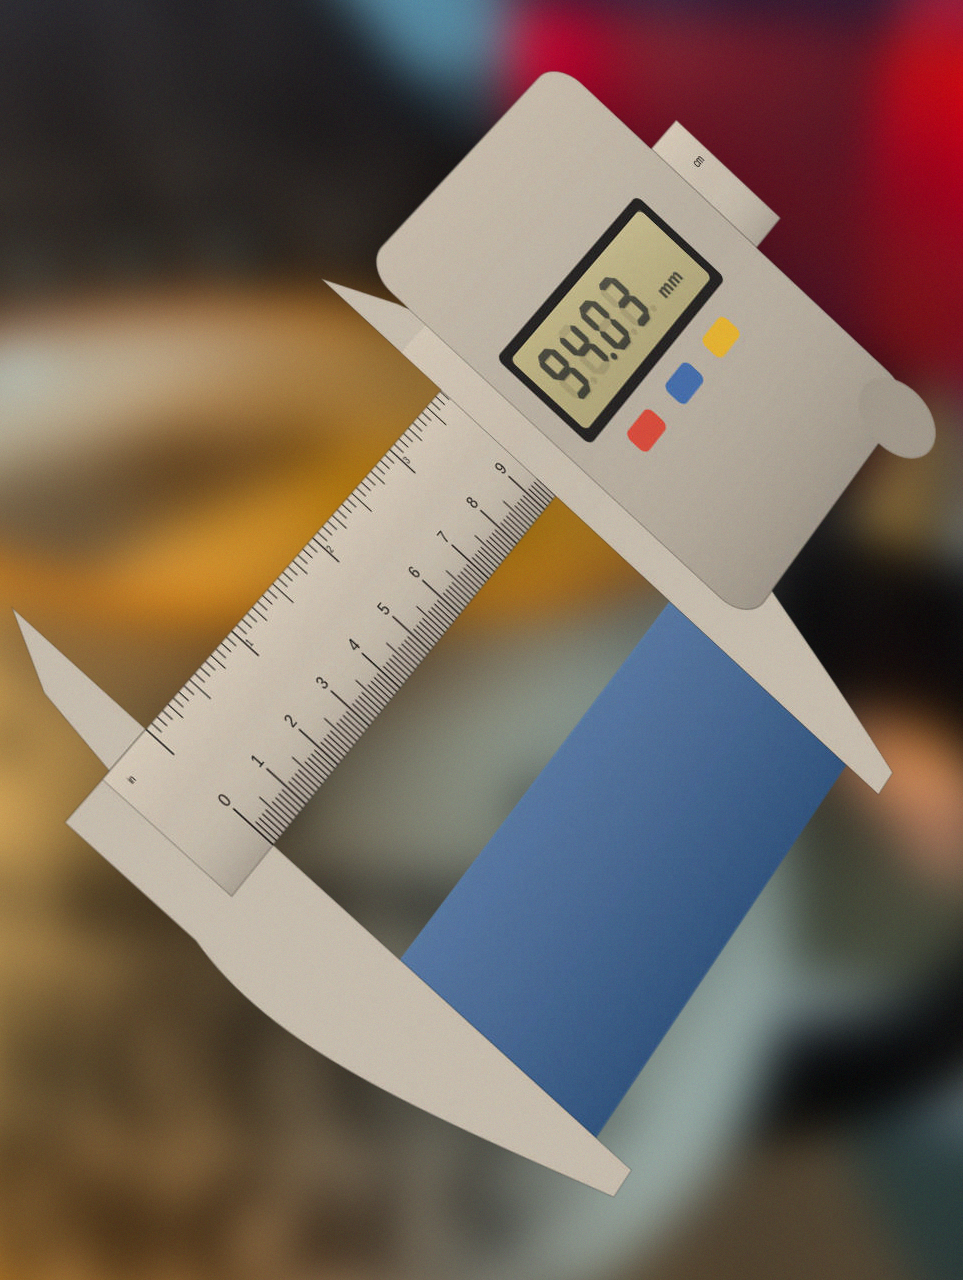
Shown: 94.03 mm
